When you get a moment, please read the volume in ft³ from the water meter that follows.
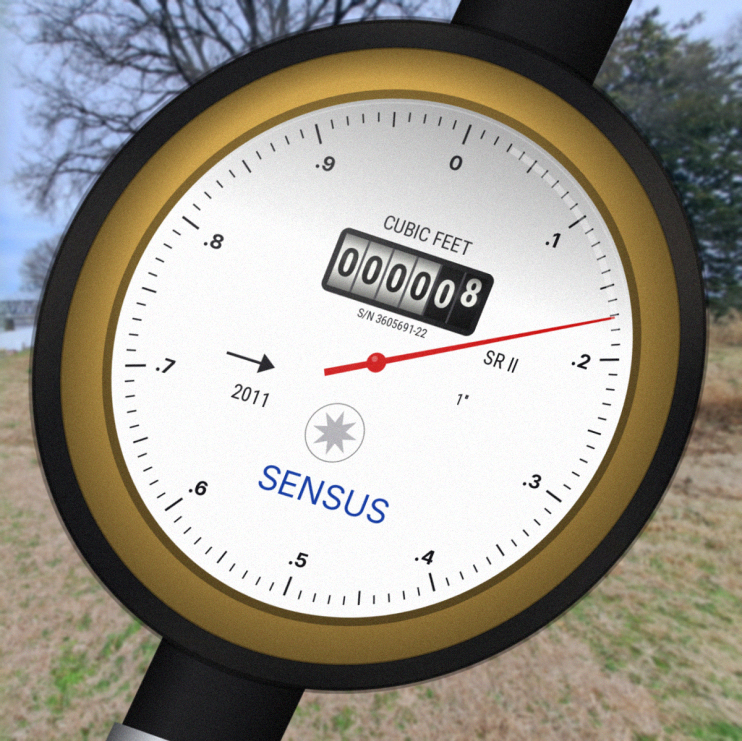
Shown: 8.17 ft³
